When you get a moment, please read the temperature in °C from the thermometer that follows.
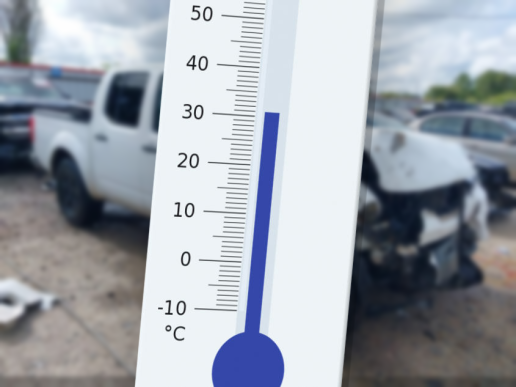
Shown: 31 °C
